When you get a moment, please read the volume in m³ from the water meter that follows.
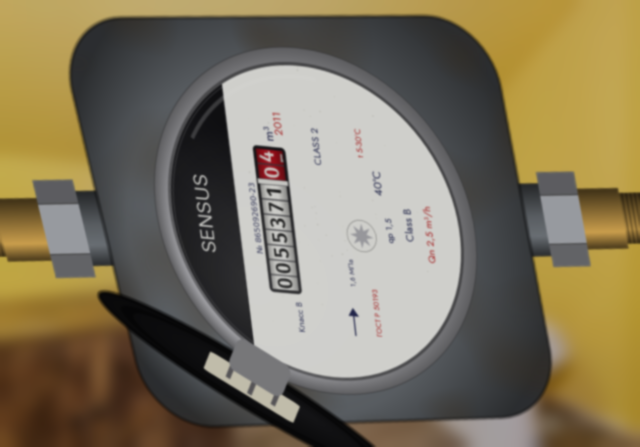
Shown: 55371.04 m³
